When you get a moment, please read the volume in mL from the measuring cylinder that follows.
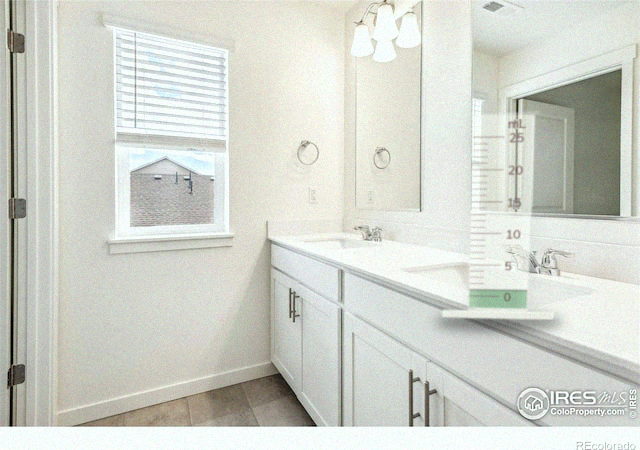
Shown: 1 mL
